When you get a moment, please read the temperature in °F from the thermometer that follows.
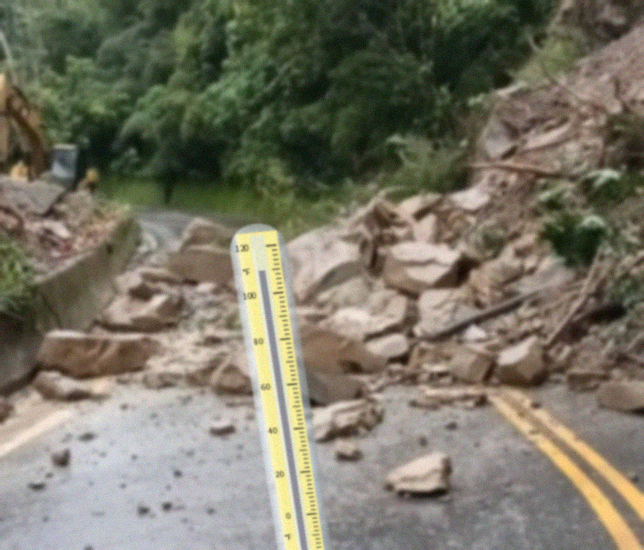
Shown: 110 °F
